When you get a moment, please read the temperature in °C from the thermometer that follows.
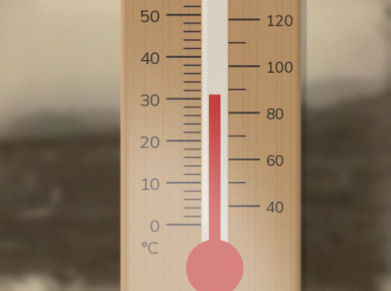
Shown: 31 °C
